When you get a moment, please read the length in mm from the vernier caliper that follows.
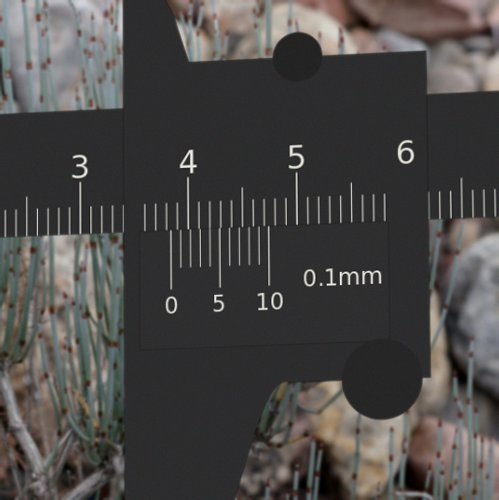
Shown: 38.4 mm
